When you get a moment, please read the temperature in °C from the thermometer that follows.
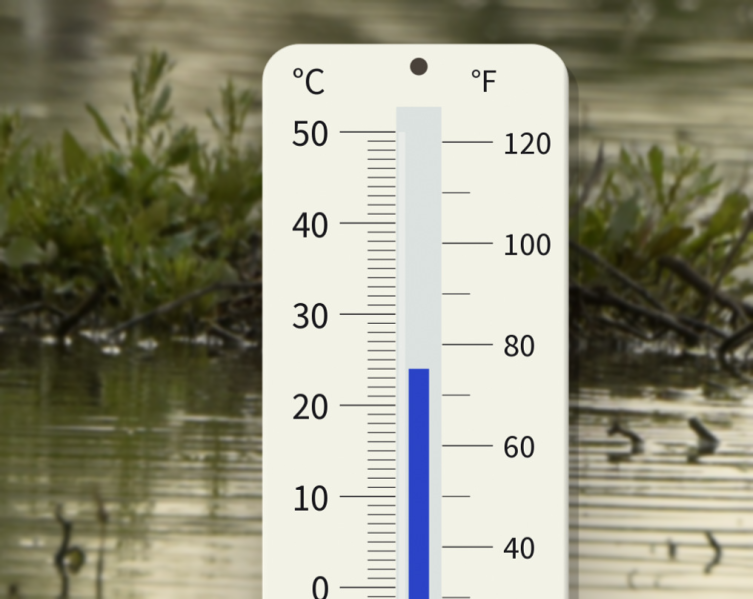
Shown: 24 °C
